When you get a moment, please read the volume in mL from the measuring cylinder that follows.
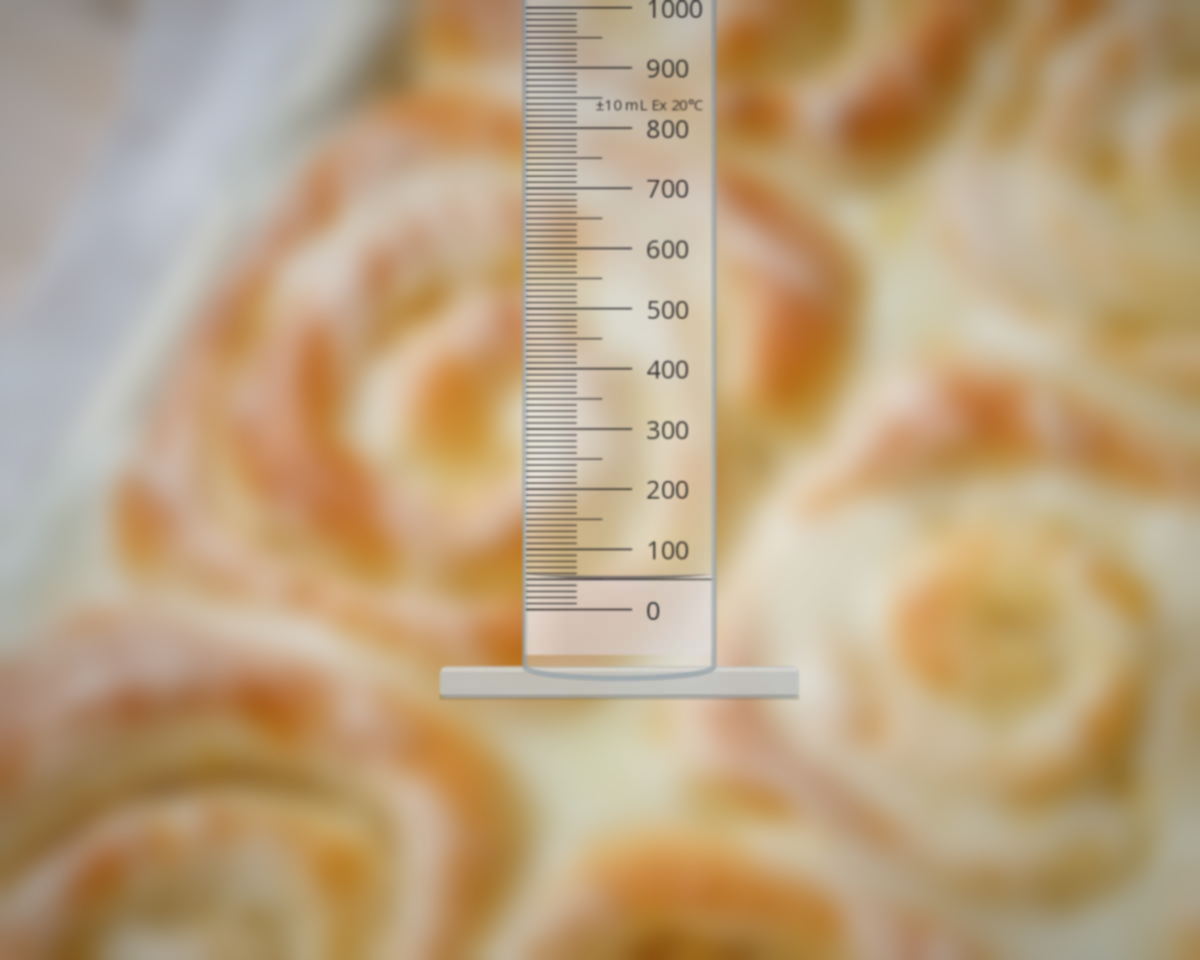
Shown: 50 mL
